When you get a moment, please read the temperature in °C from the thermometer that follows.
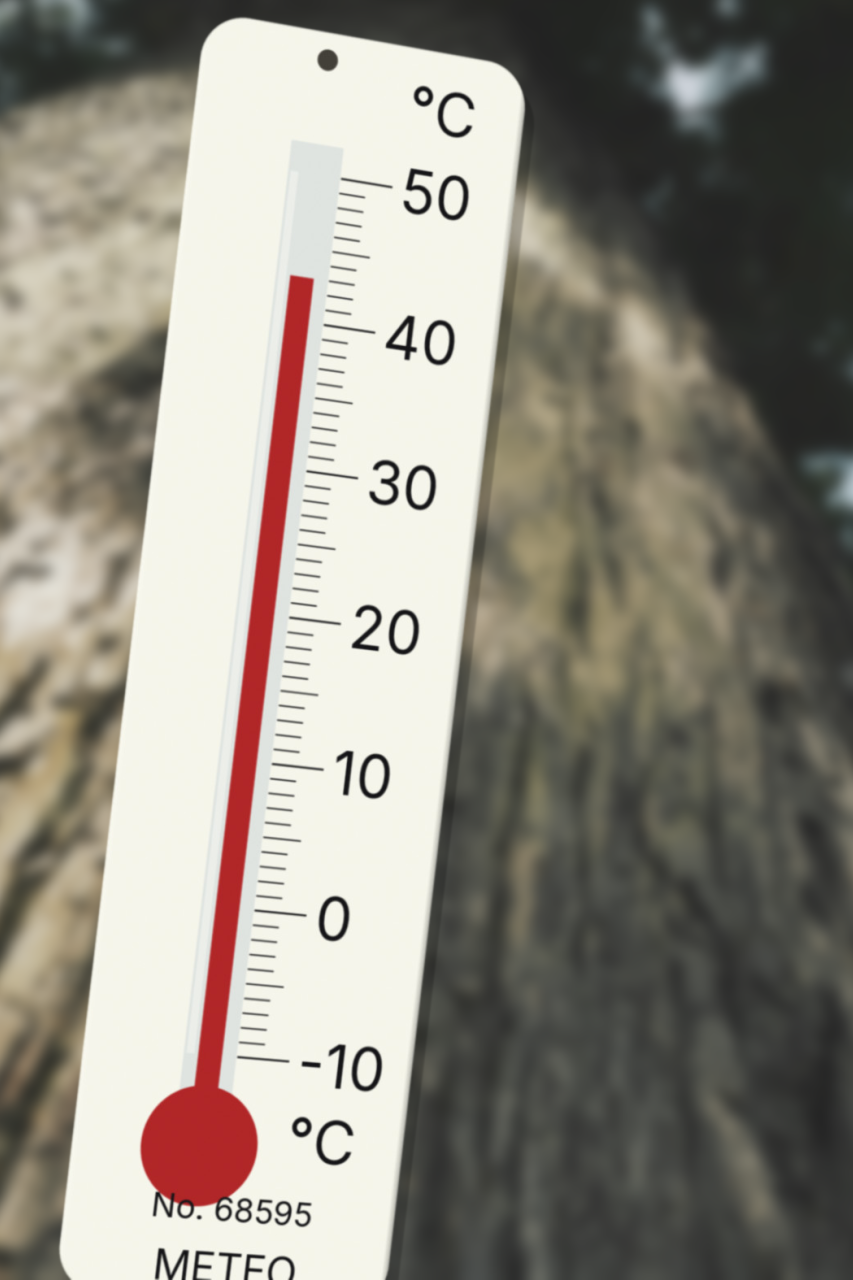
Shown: 43 °C
